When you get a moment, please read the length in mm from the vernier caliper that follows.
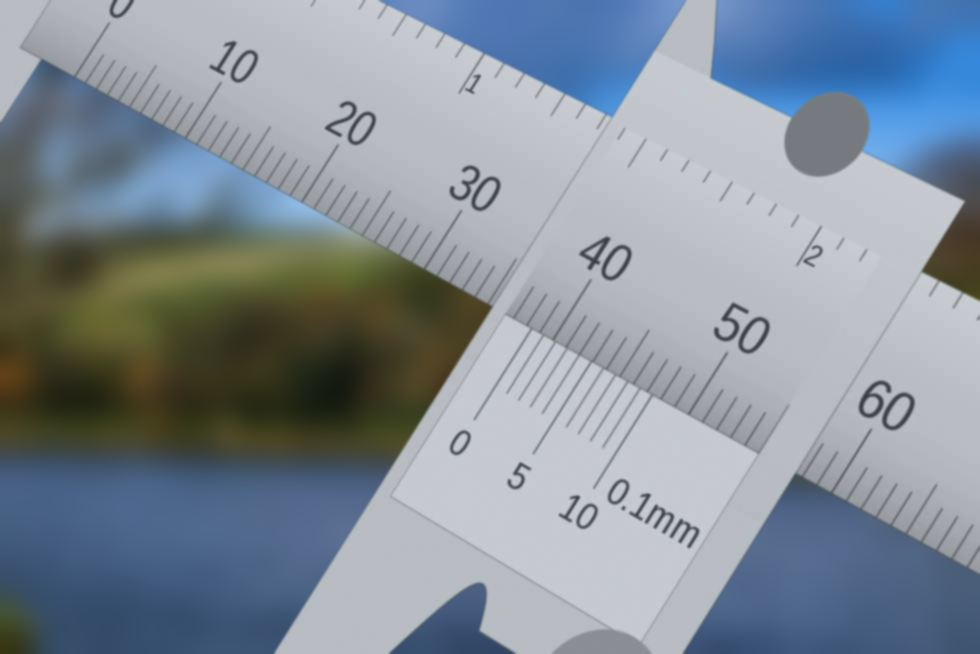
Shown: 38.4 mm
